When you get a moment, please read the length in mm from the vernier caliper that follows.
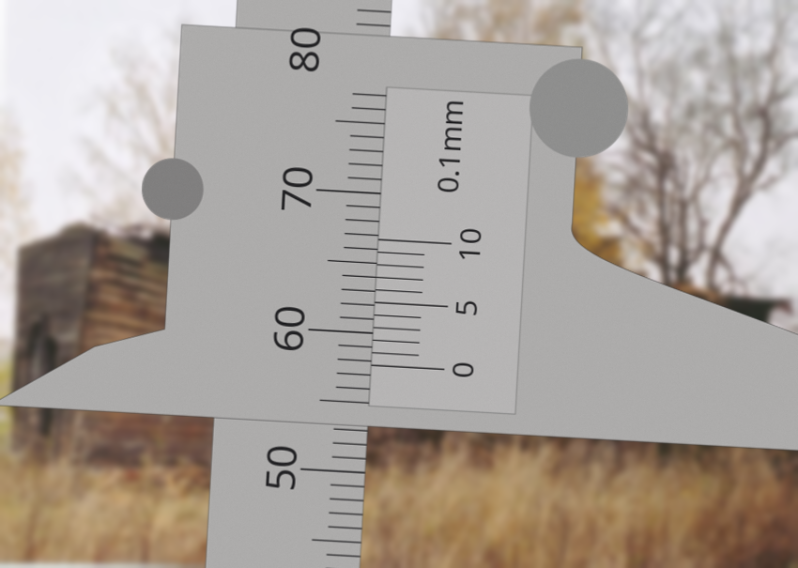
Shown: 57.7 mm
